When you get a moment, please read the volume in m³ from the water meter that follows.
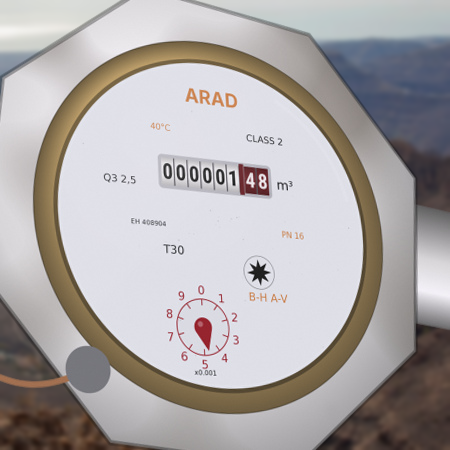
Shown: 1.484 m³
